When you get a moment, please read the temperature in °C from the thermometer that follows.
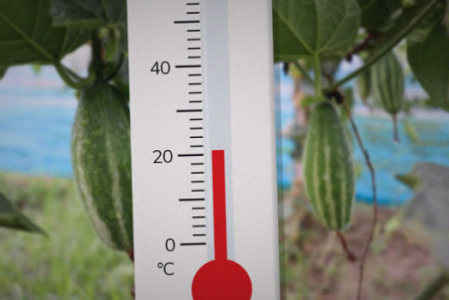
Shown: 21 °C
